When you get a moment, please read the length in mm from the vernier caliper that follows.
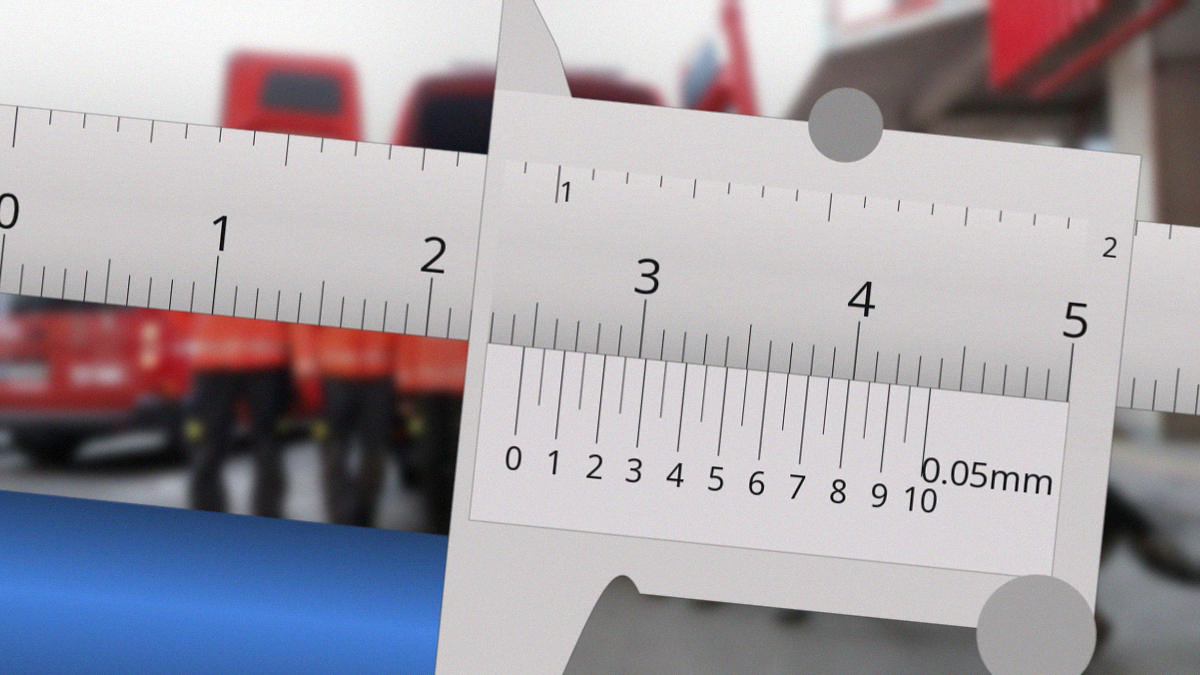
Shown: 24.6 mm
